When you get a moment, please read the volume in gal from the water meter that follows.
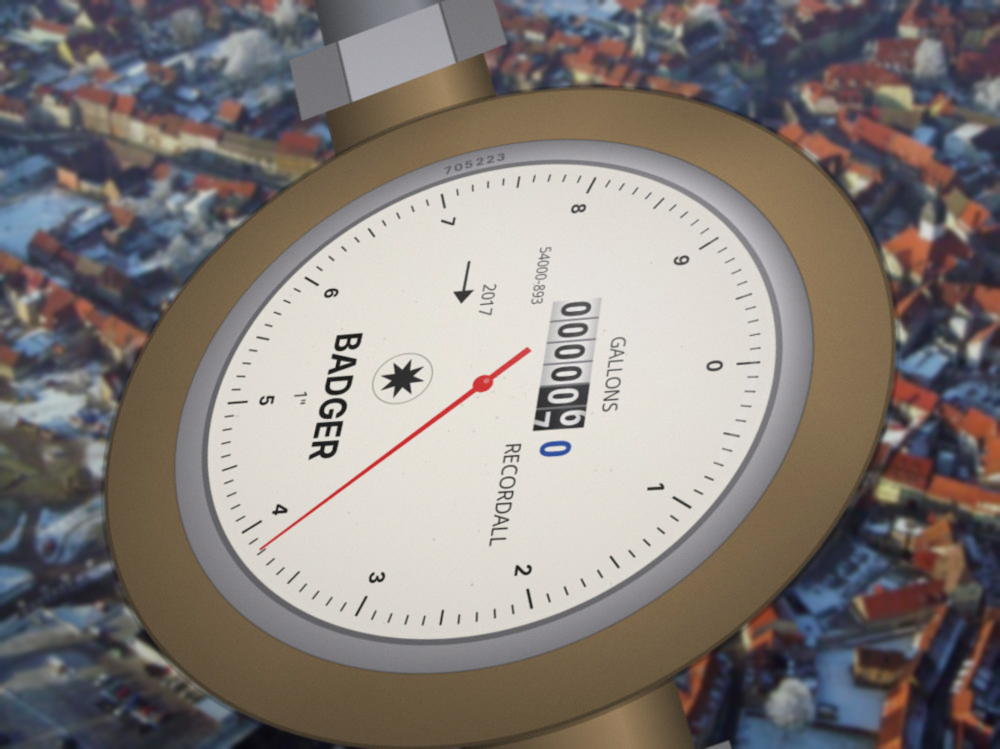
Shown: 63.8 gal
